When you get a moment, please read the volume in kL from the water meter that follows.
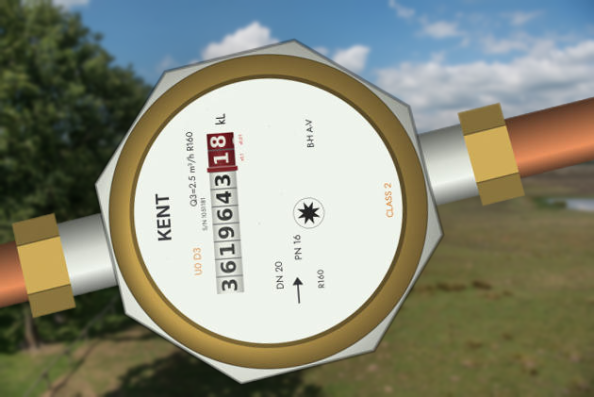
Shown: 3619643.18 kL
